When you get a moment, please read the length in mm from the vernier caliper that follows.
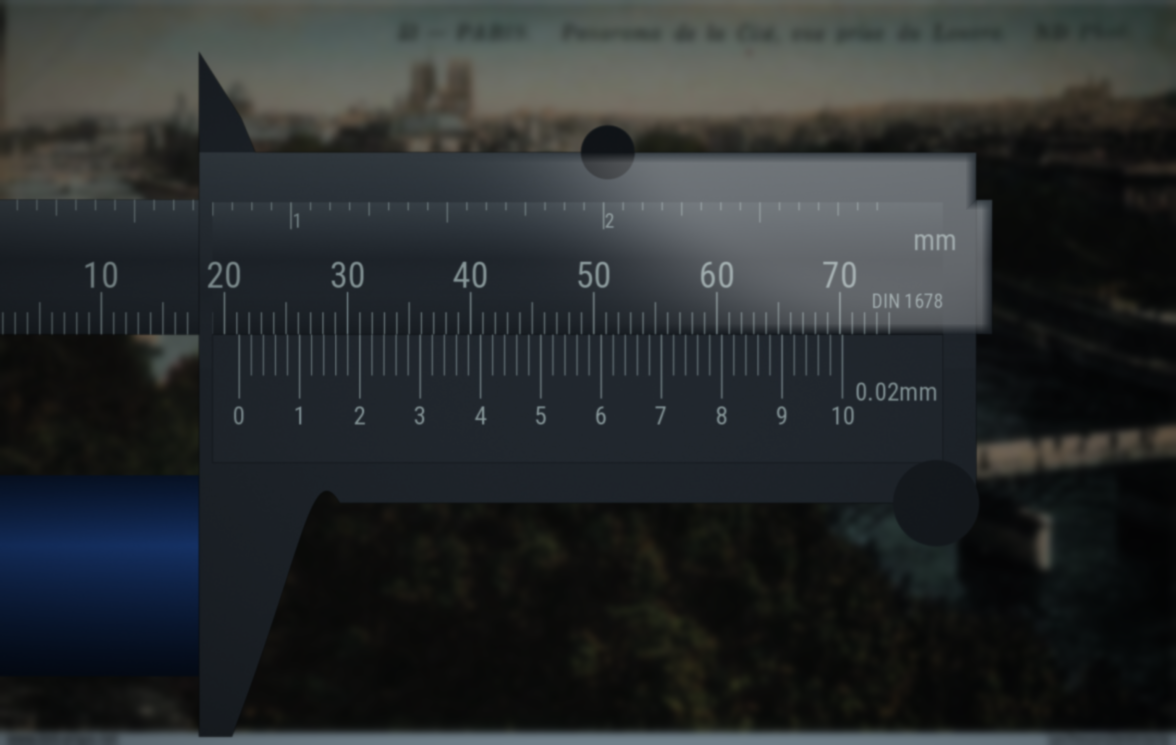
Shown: 21.2 mm
